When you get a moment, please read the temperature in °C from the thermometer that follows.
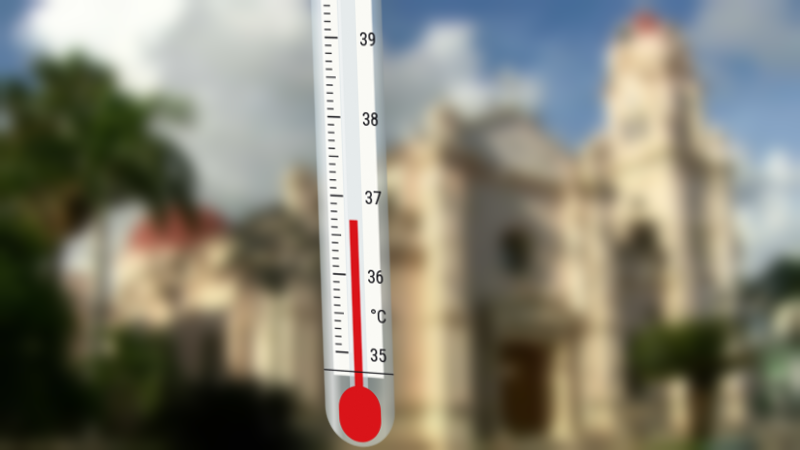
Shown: 36.7 °C
